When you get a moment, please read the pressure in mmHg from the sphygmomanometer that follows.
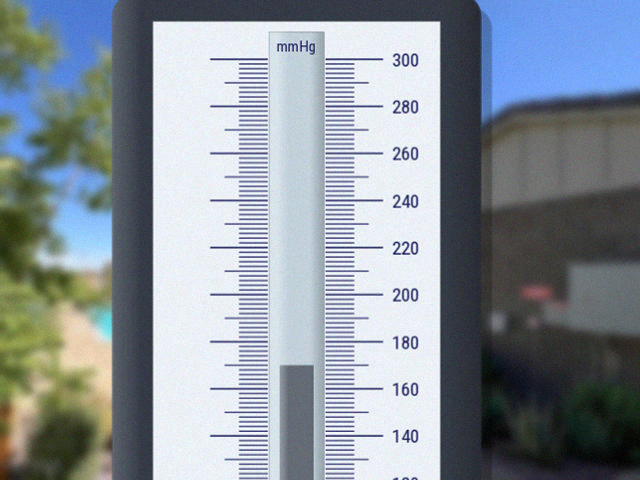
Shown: 170 mmHg
